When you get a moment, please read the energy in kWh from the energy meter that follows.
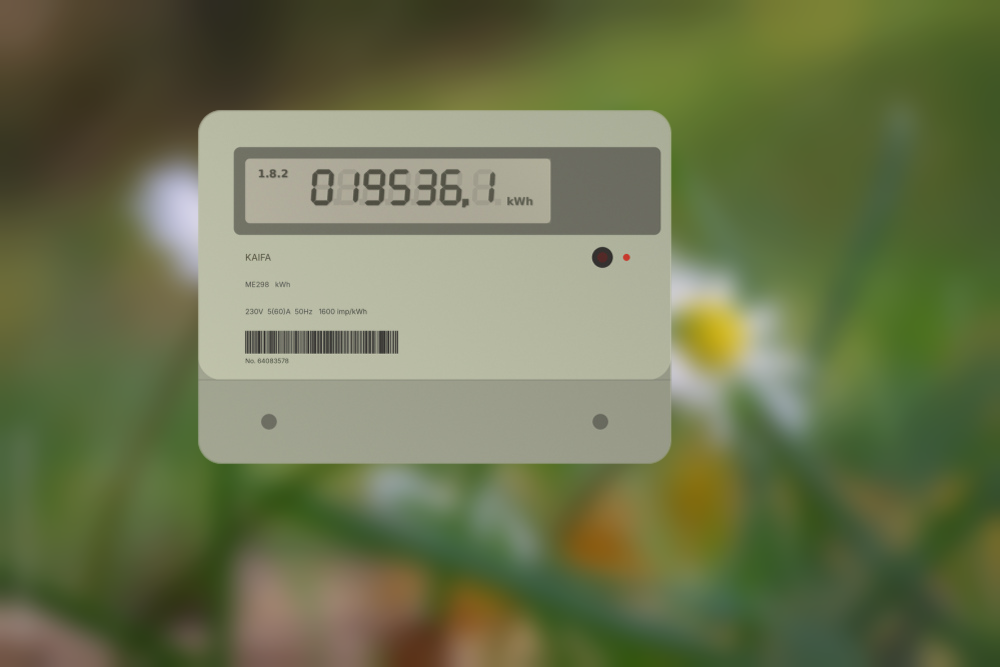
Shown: 19536.1 kWh
